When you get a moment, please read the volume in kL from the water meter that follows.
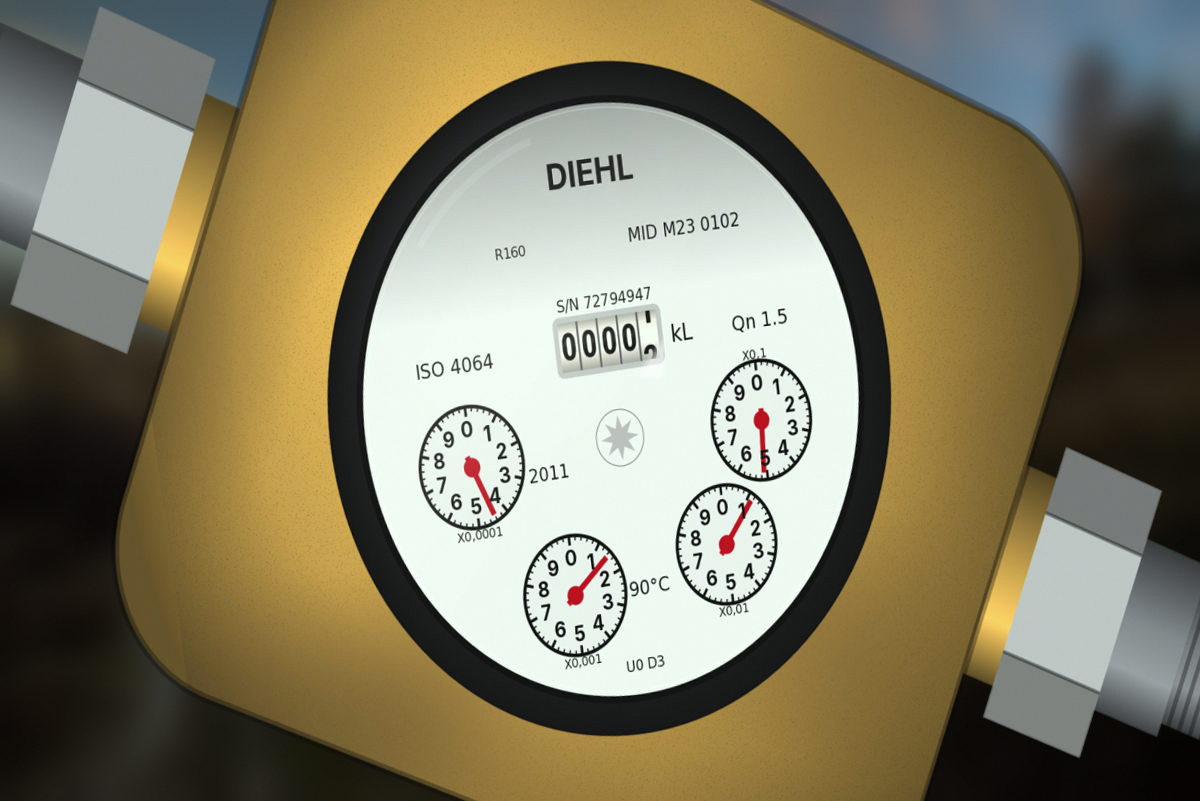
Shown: 1.5114 kL
